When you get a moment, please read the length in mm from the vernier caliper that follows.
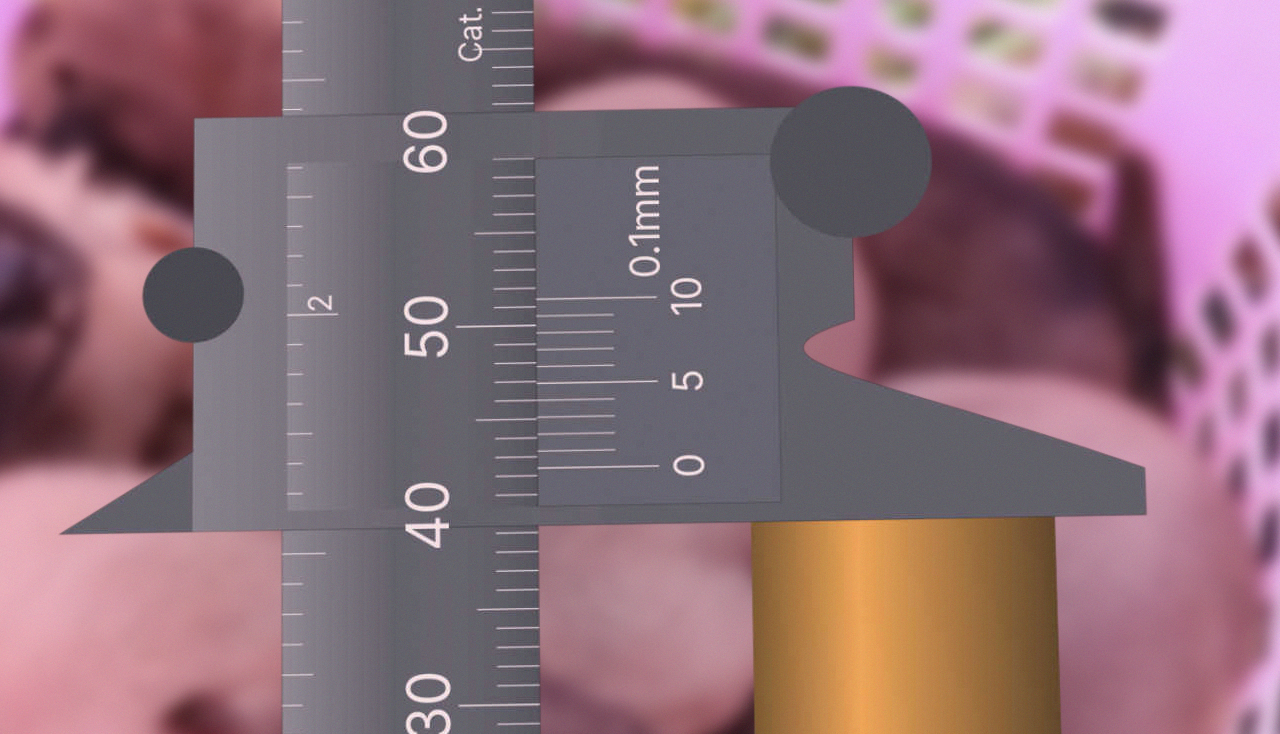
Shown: 42.4 mm
